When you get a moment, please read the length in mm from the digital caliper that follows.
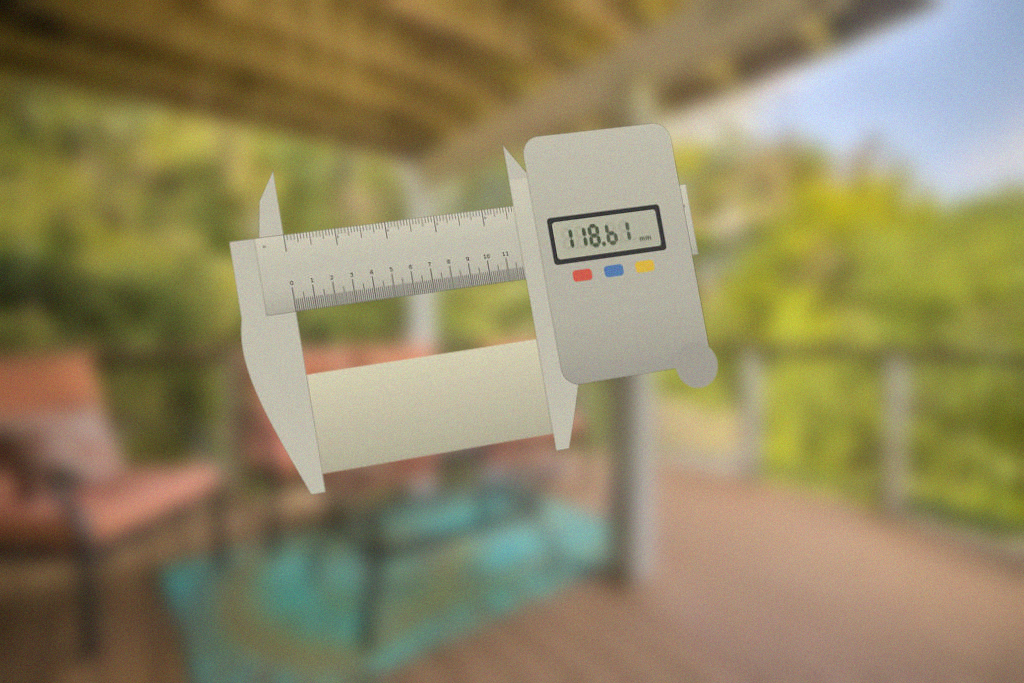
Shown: 118.61 mm
